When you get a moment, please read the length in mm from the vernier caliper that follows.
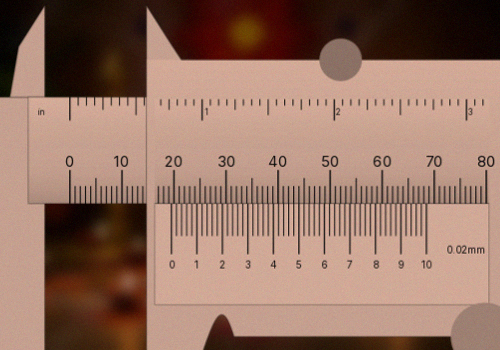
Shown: 19.5 mm
